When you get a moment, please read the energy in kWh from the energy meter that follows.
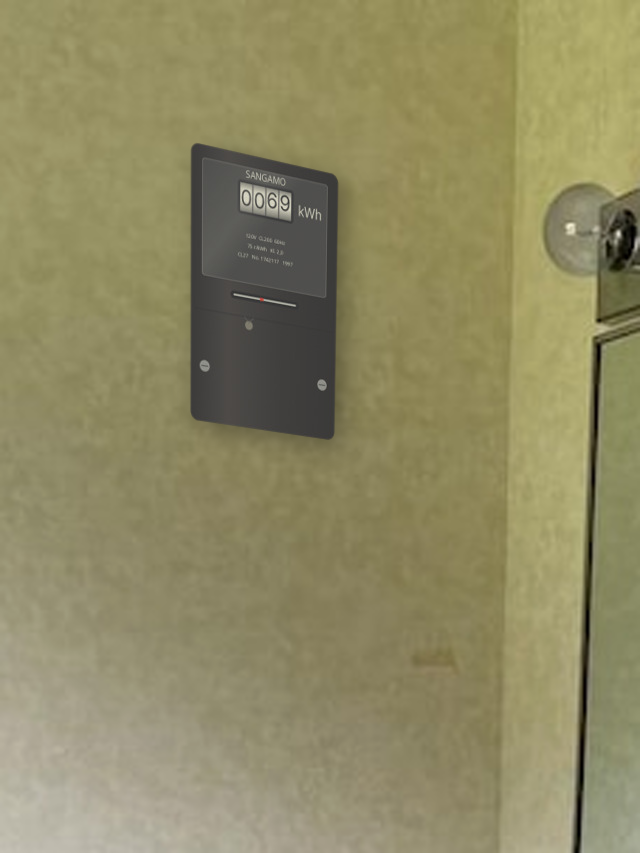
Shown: 69 kWh
